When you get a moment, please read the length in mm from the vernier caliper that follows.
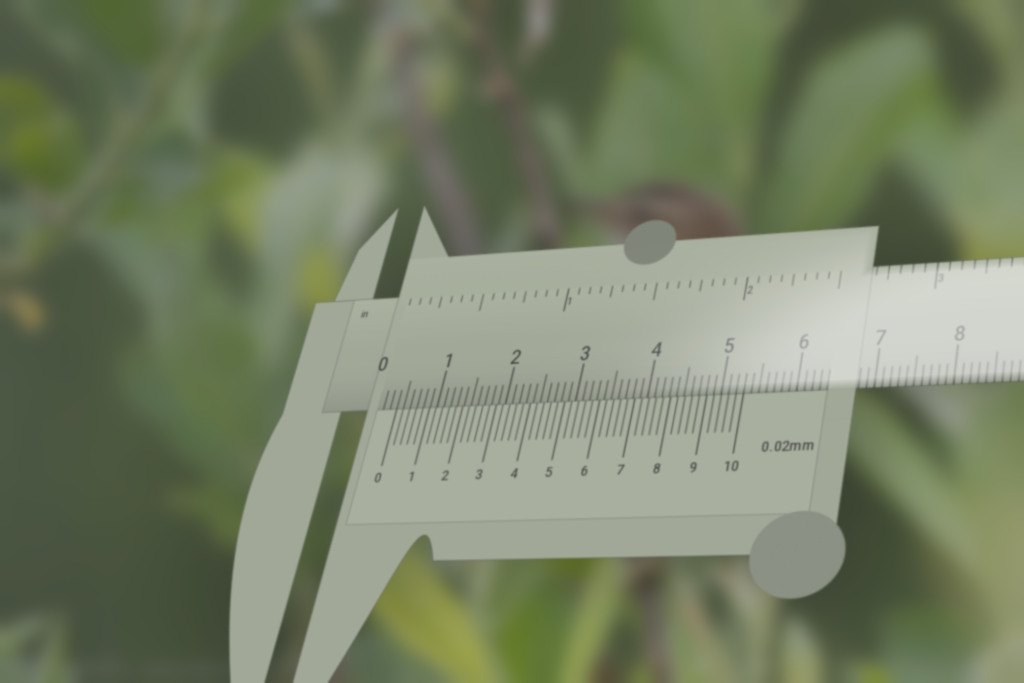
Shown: 4.0 mm
